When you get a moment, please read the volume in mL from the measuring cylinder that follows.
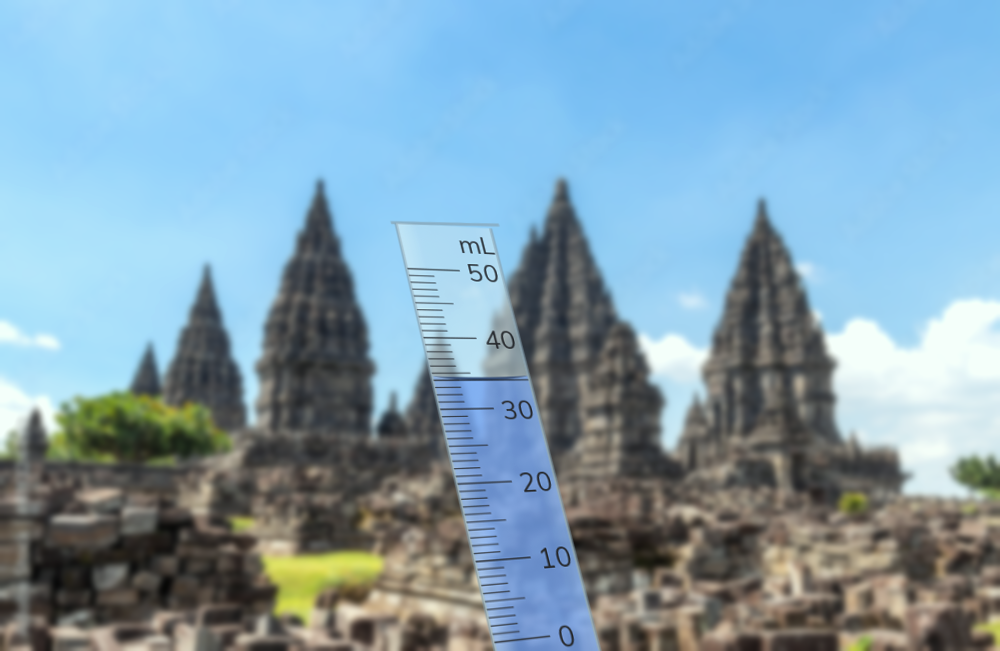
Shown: 34 mL
